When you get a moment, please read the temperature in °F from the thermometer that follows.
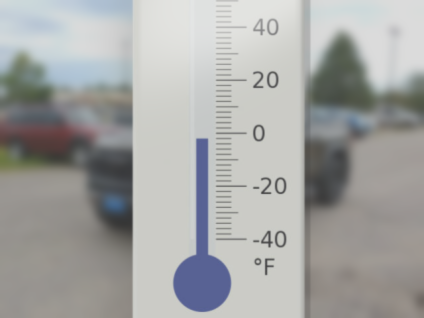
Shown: -2 °F
